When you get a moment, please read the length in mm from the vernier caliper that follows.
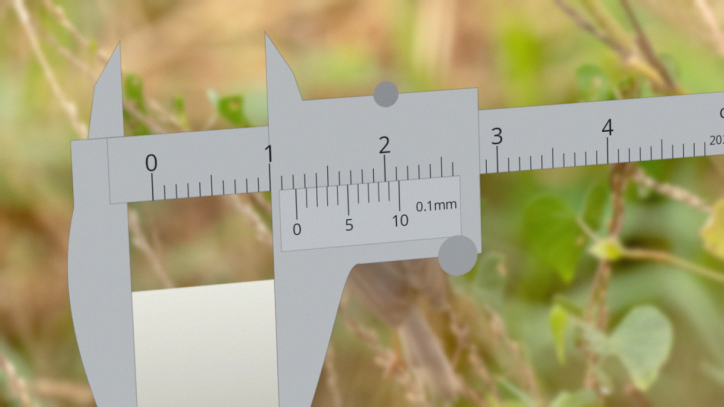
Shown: 12.2 mm
